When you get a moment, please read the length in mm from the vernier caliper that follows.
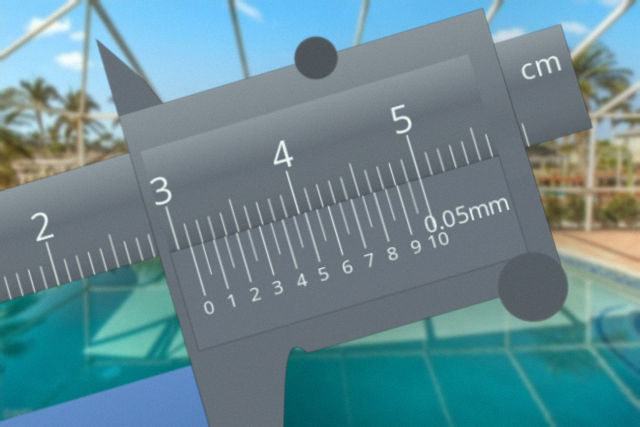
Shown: 31.0 mm
